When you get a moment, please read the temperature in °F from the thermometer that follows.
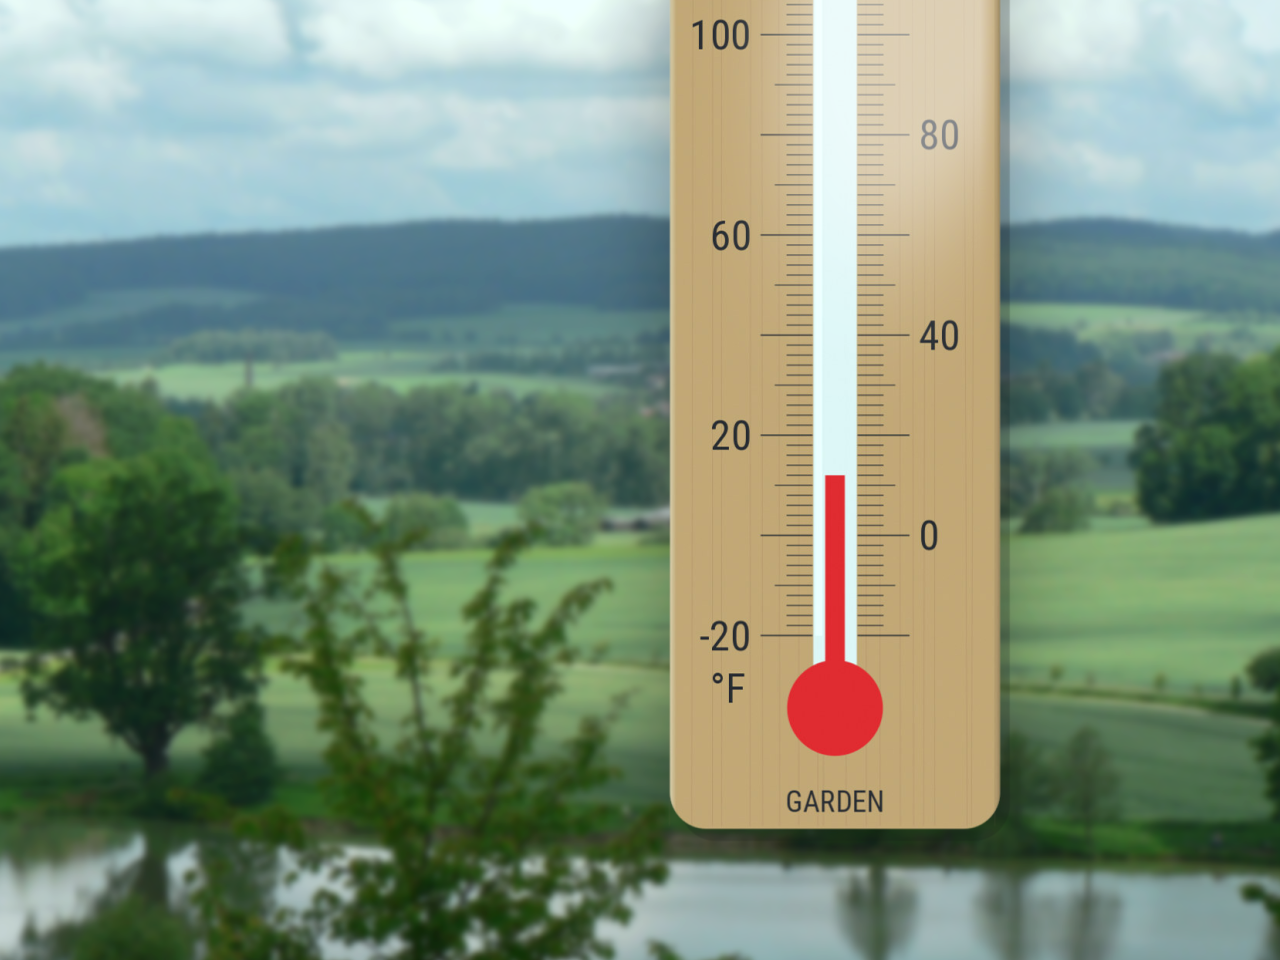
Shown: 12 °F
